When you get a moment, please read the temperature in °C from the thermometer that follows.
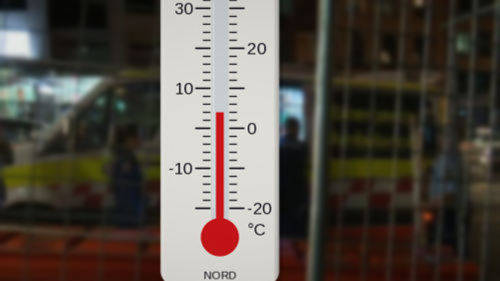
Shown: 4 °C
